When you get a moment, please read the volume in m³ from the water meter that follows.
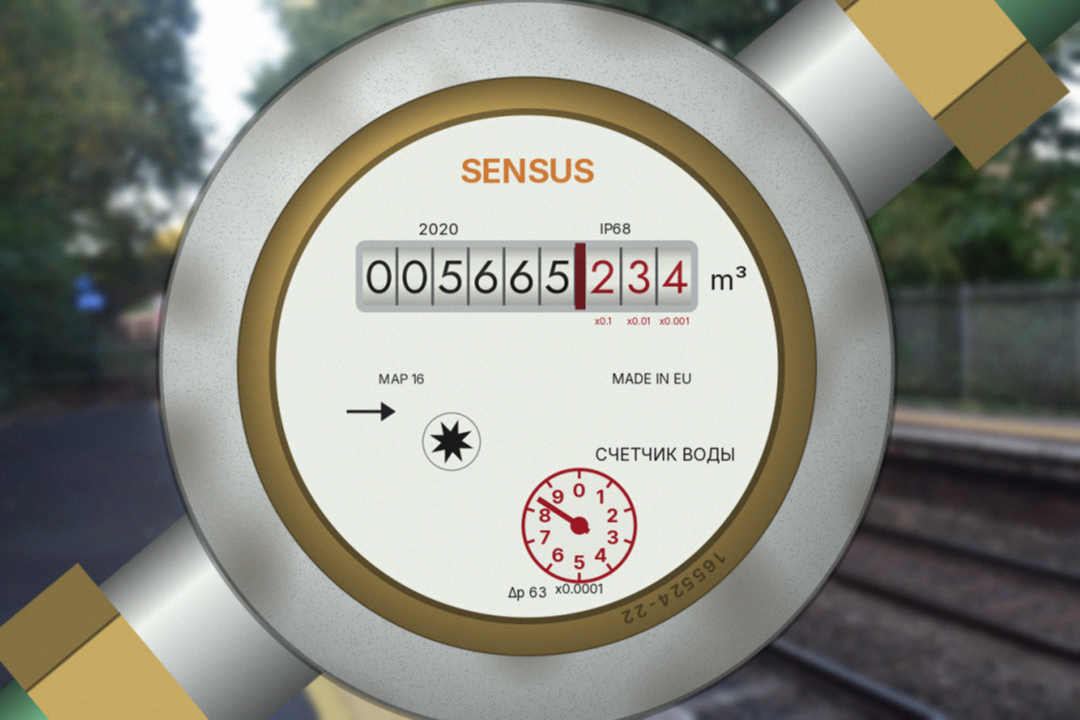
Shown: 5665.2348 m³
